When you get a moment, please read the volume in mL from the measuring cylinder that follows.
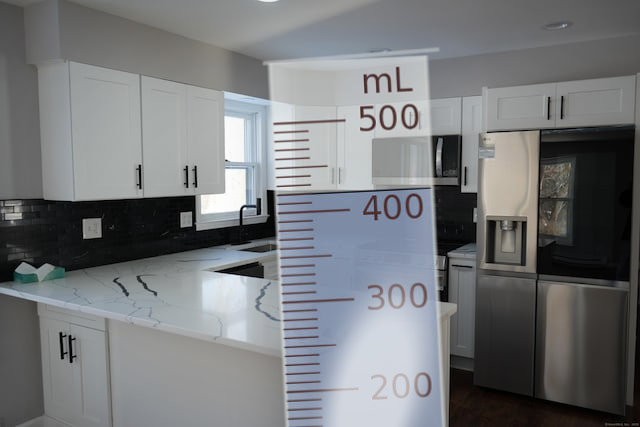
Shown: 420 mL
